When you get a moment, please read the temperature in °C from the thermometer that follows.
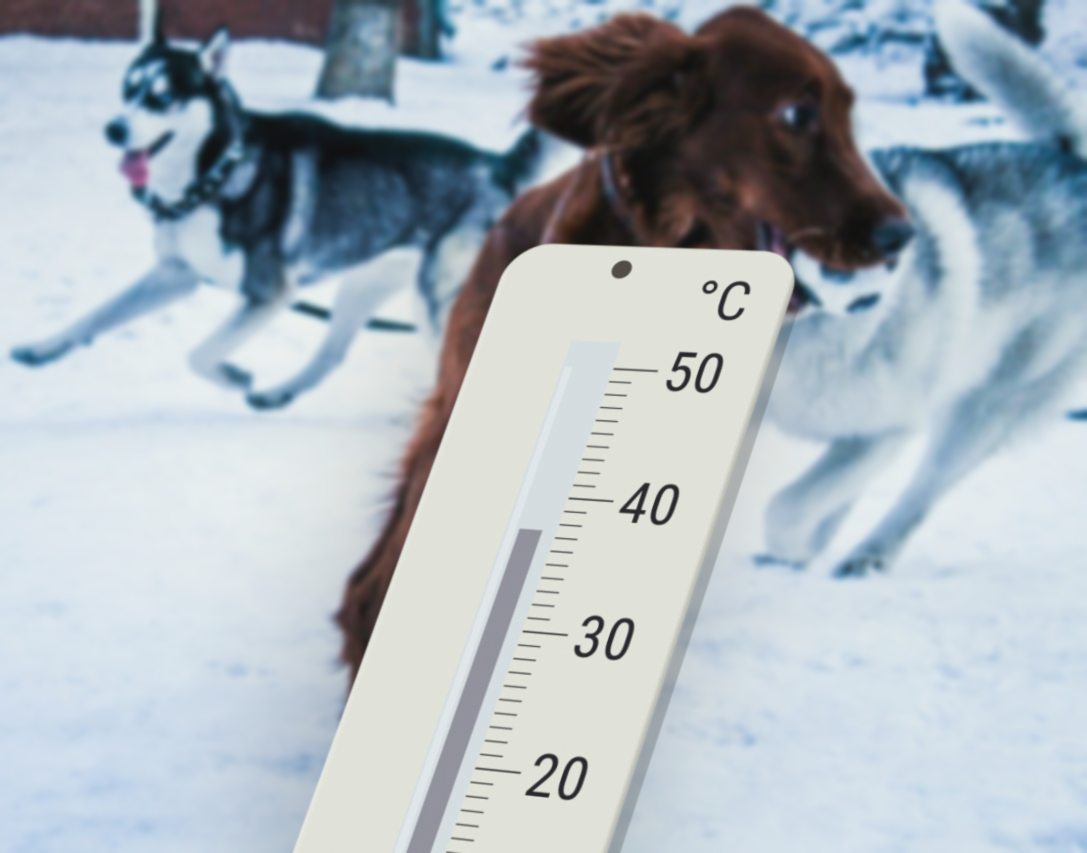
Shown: 37.5 °C
